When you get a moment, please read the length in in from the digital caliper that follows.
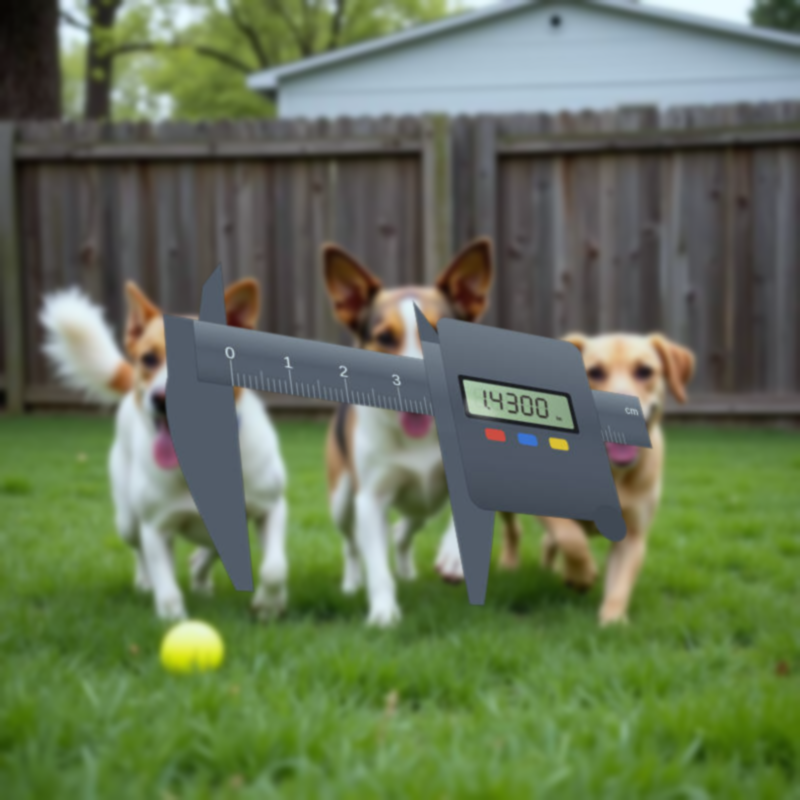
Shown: 1.4300 in
